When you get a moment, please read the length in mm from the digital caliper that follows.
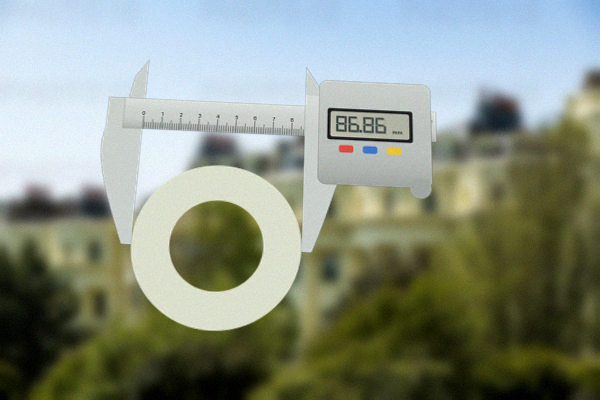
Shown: 86.86 mm
